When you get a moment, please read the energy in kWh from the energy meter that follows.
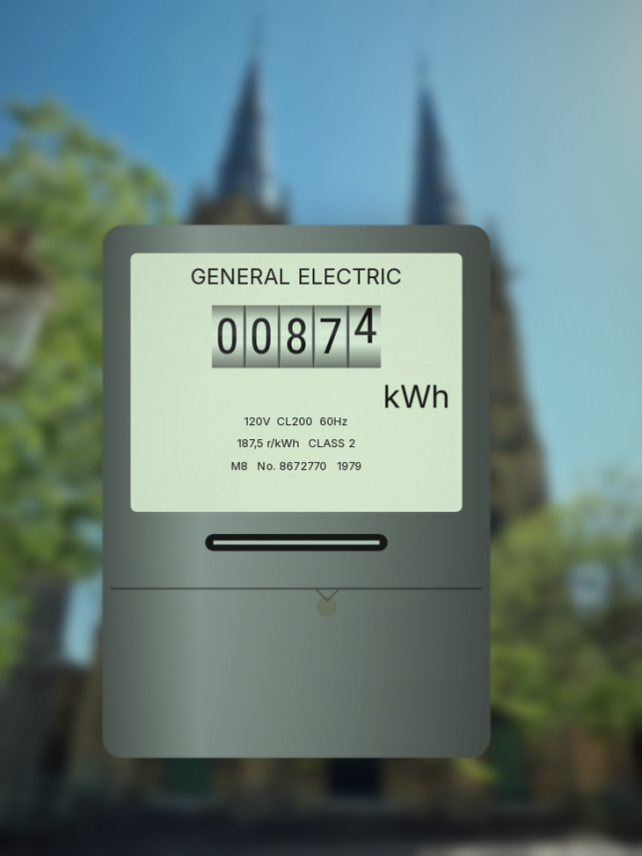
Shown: 874 kWh
